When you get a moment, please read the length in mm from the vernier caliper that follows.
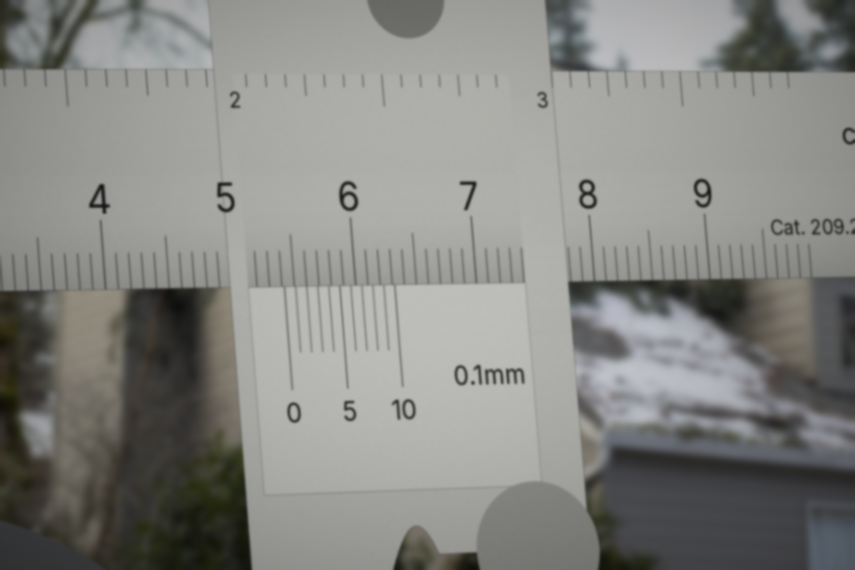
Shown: 54.2 mm
